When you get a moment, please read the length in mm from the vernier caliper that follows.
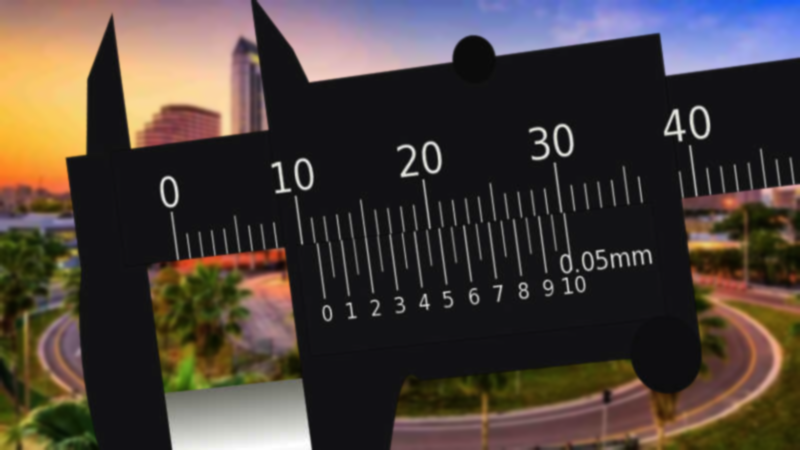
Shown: 11.2 mm
